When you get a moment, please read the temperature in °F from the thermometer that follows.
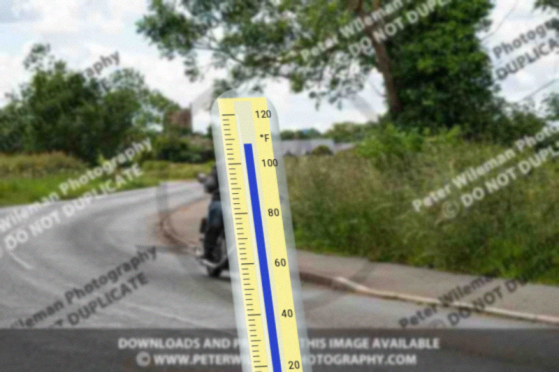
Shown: 108 °F
